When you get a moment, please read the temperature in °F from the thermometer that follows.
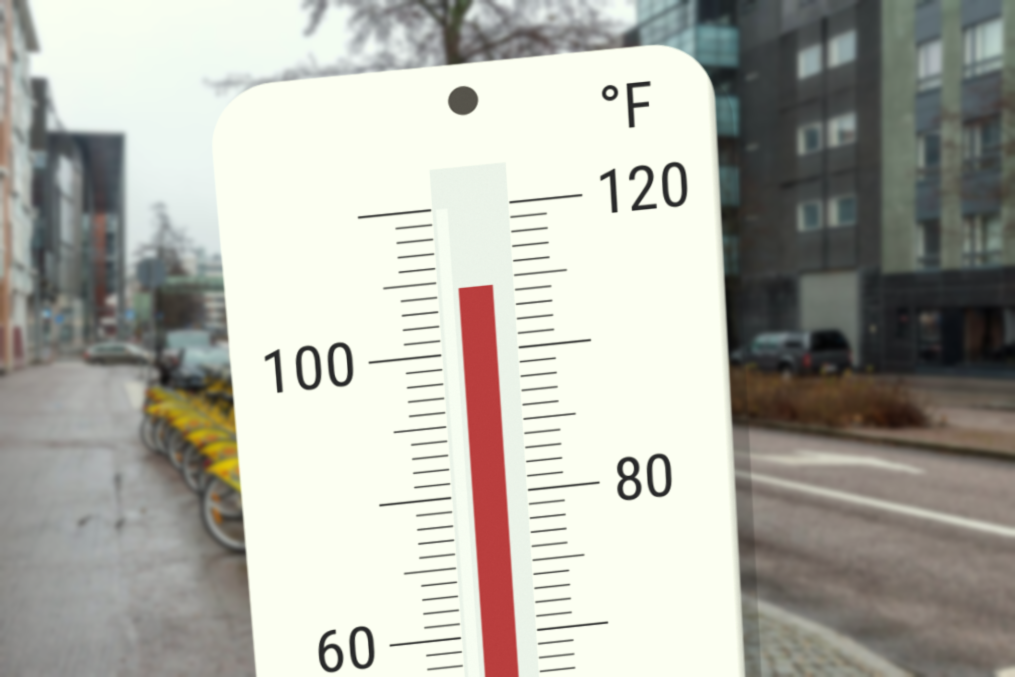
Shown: 109 °F
